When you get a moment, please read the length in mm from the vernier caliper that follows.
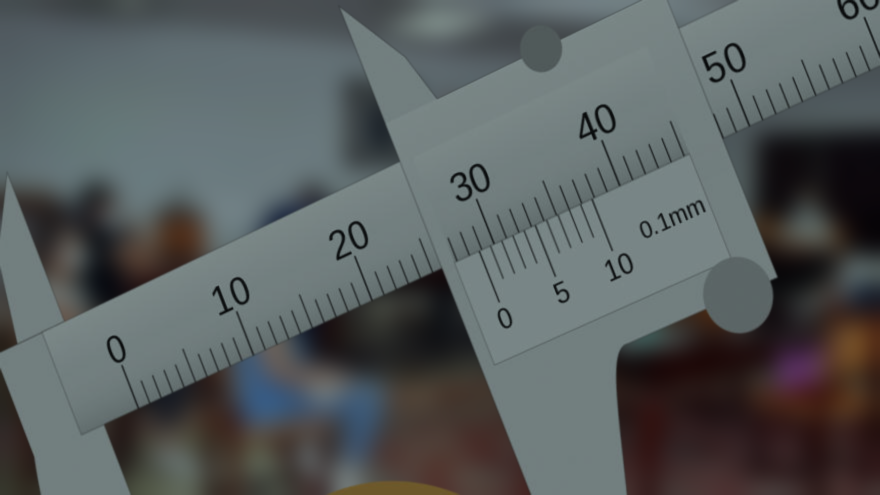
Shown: 28.8 mm
